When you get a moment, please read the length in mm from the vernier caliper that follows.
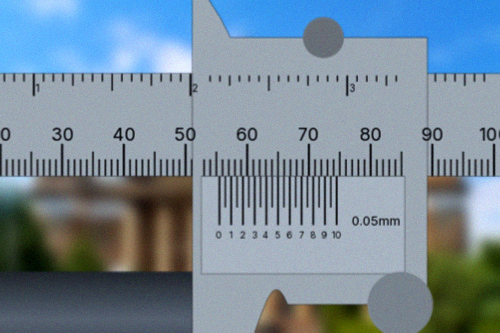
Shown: 55.5 mm
